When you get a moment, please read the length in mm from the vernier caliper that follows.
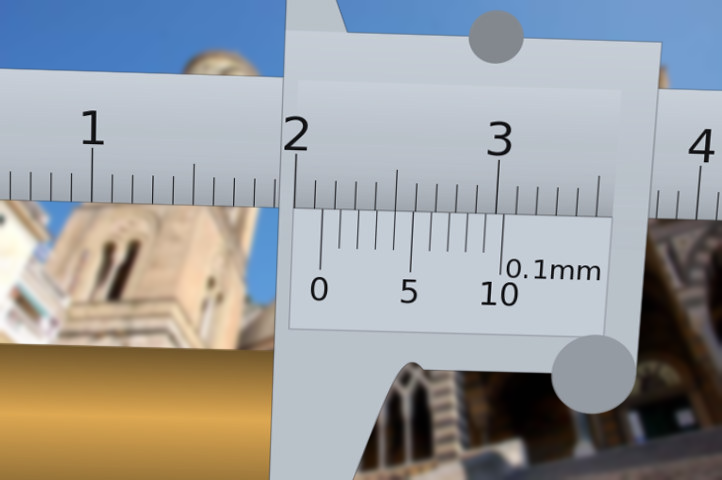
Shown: 21.4 mm
